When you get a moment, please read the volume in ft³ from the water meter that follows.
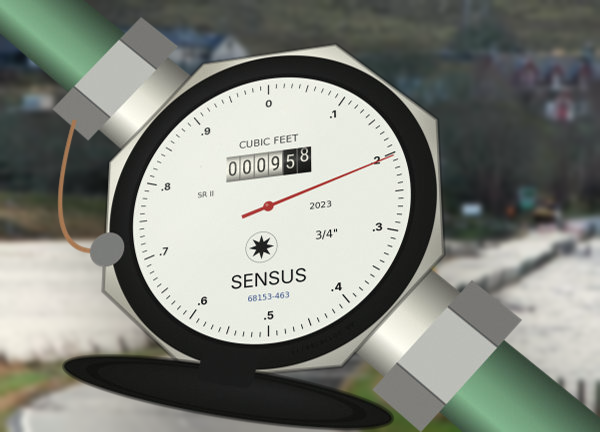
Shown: 958.20 ft³
